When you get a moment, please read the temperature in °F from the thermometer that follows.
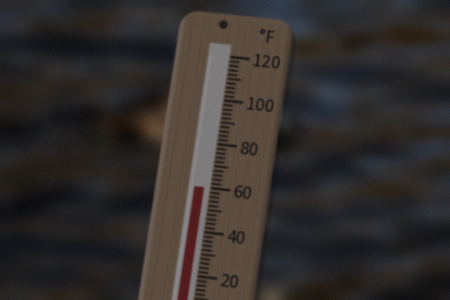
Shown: 60 °F
